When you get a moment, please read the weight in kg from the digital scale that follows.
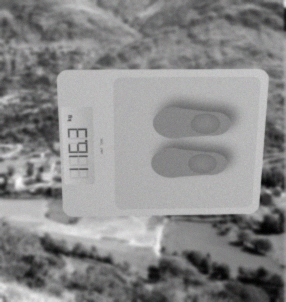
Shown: 116.3 kg
